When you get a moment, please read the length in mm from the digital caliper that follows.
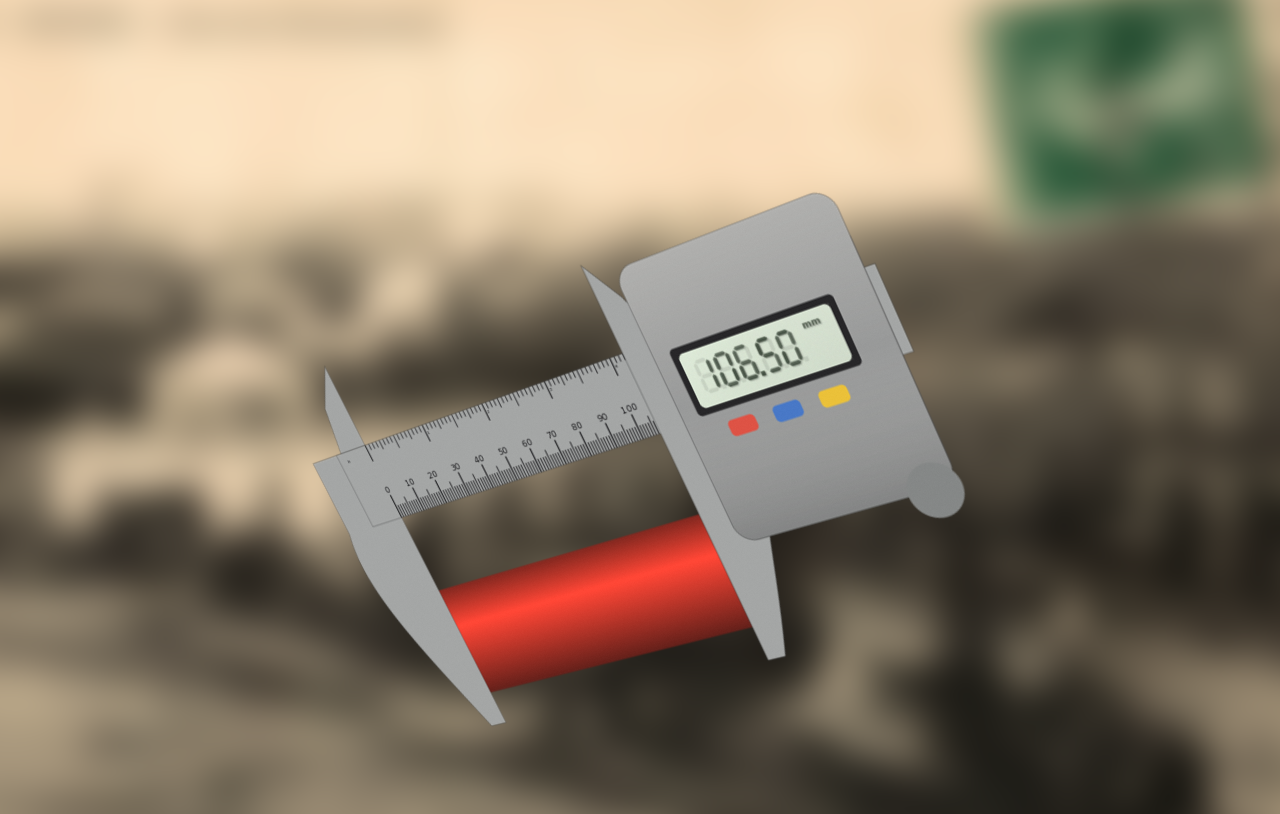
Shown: 106.50 mm
